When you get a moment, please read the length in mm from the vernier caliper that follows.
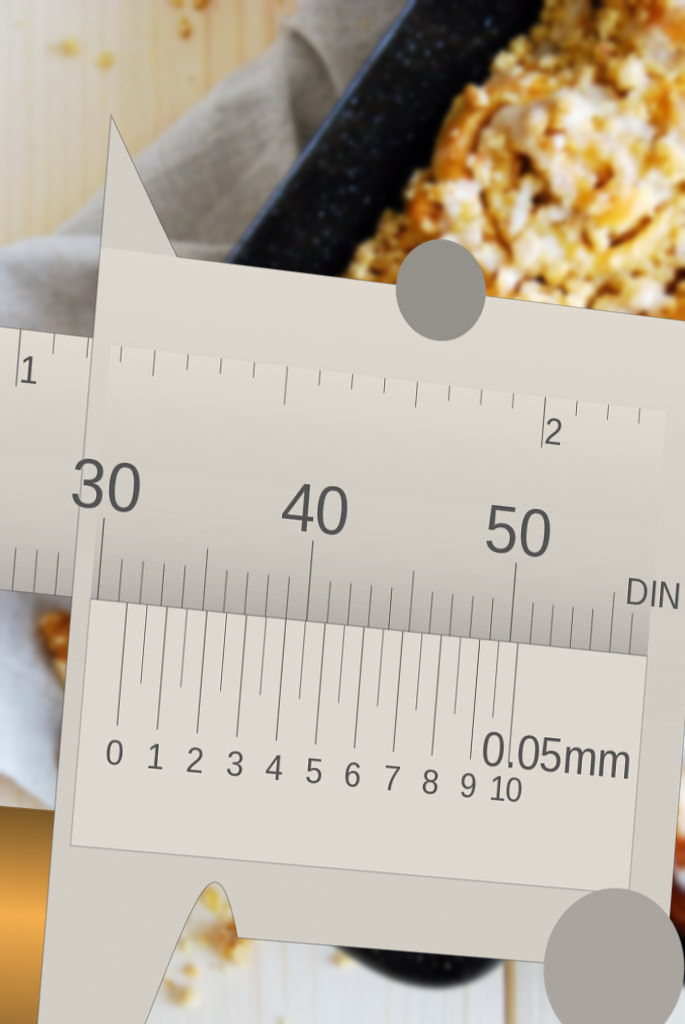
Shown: 31.4 mm
